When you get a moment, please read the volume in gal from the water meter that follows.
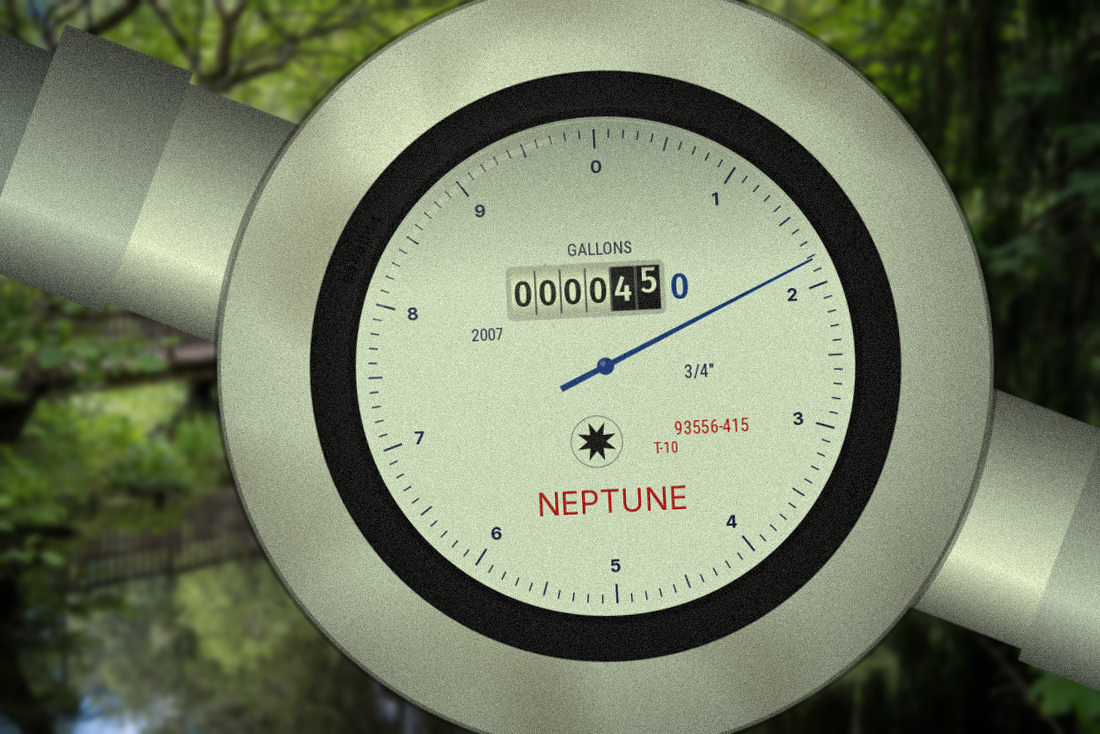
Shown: 451.8 gal
